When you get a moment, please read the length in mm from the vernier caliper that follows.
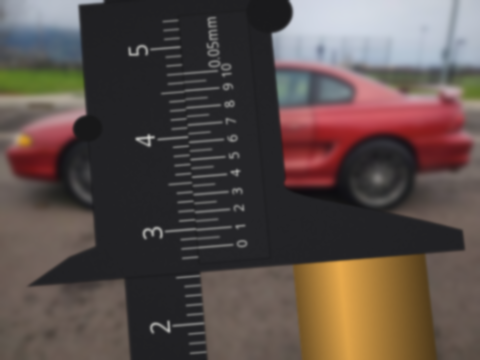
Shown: 28.0 mm
